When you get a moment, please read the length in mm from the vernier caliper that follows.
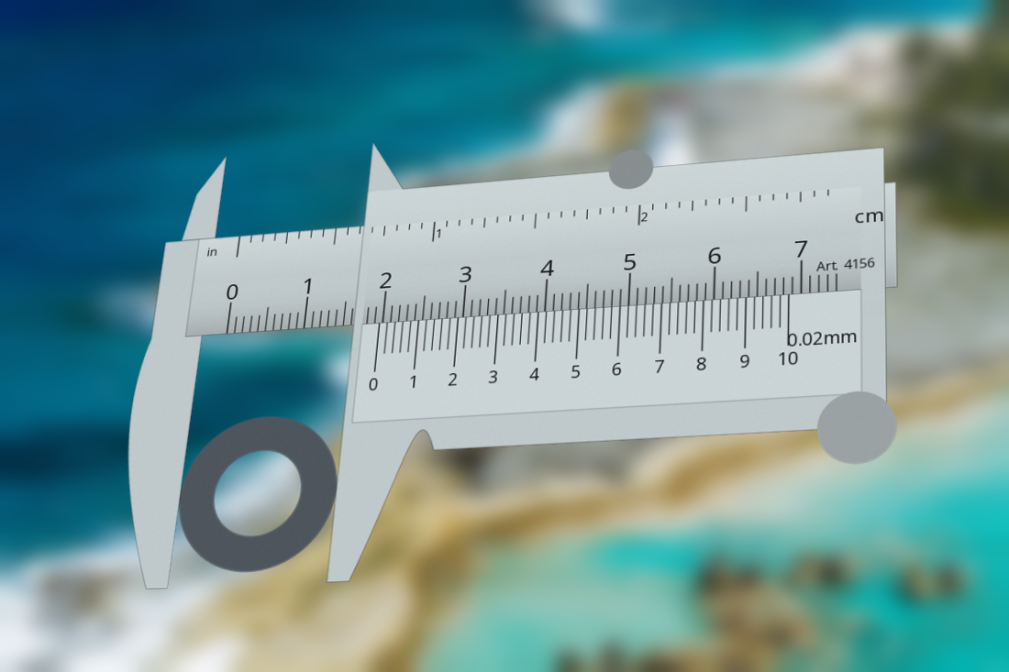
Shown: 19.6 mm
